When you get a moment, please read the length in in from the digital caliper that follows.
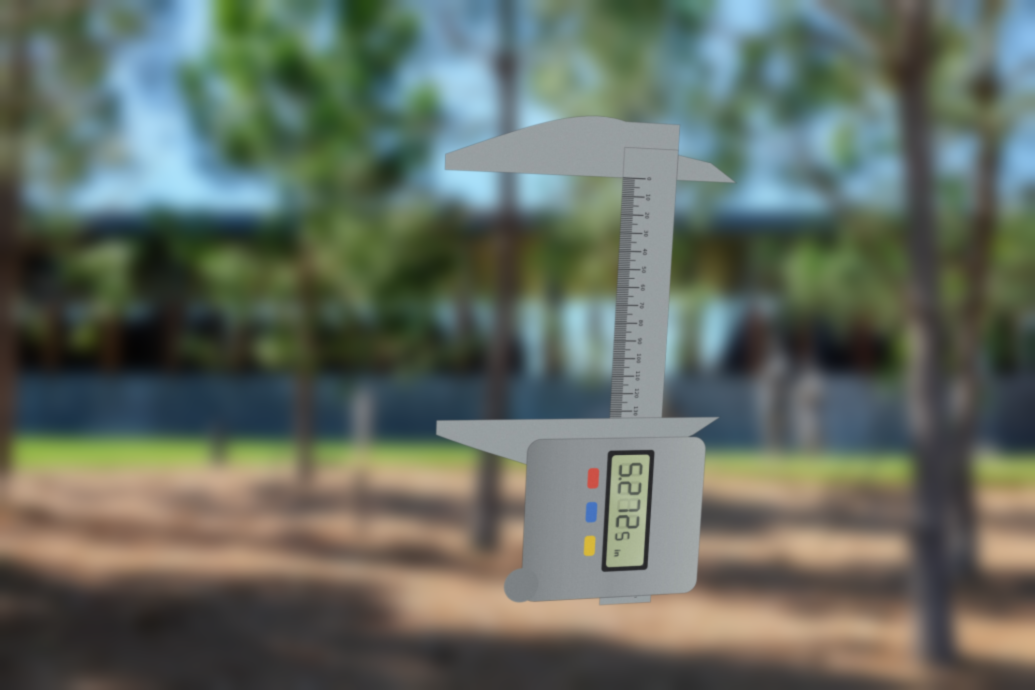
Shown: 5.2725 in
